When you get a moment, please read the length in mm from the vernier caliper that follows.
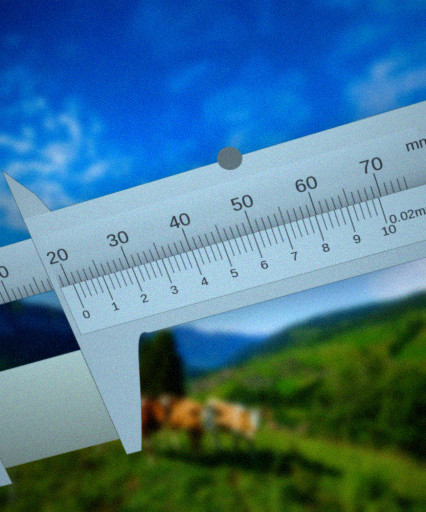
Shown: 20.6 mm
